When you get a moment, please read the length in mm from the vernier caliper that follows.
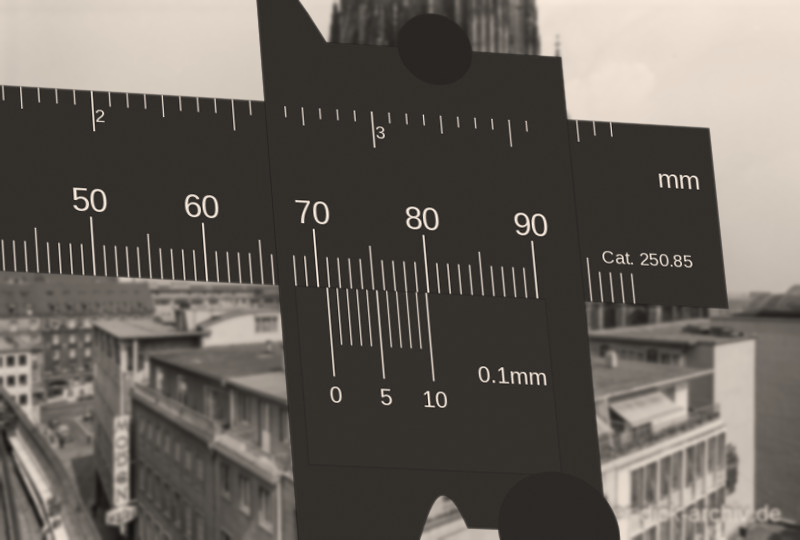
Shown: 70.8 mm
